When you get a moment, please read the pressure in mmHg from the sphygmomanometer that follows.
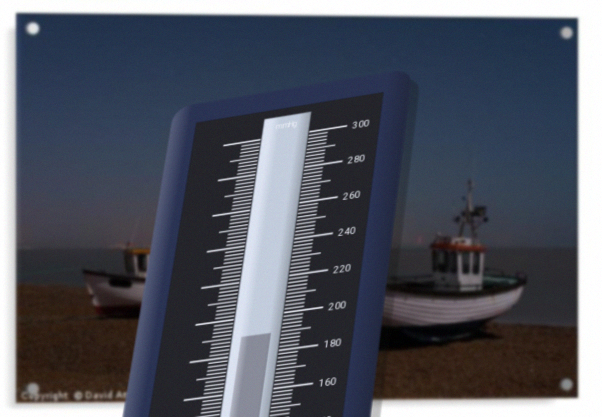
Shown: 190 mmHg
